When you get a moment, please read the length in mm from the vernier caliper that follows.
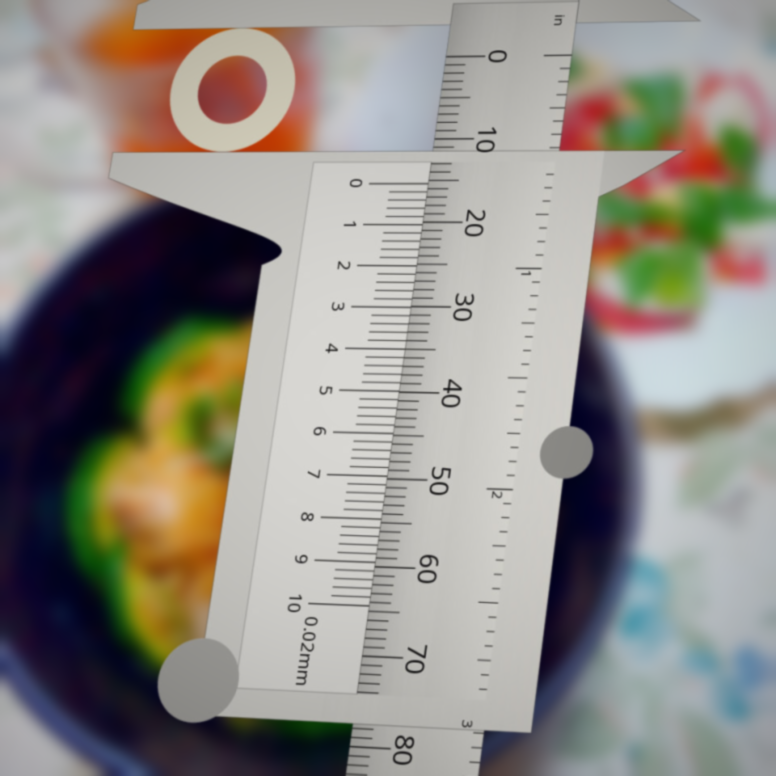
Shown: 15.4 mm
